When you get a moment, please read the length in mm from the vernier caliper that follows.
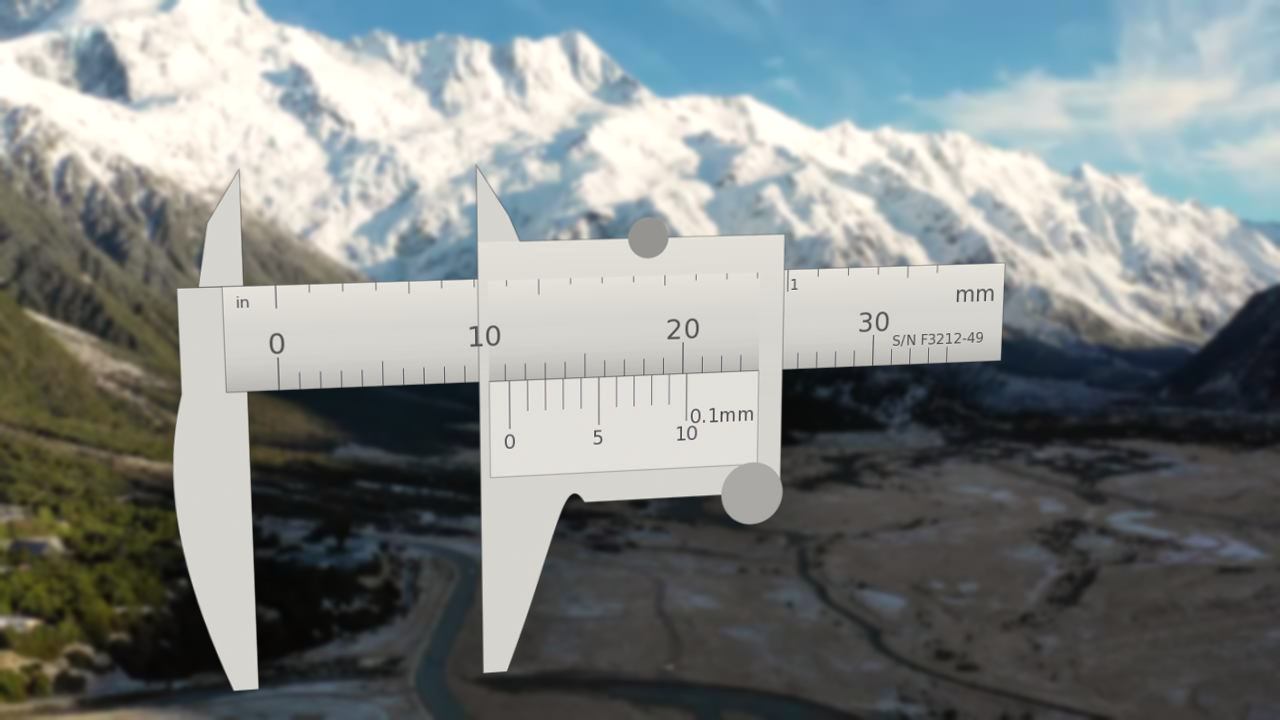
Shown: 11.2 mm
